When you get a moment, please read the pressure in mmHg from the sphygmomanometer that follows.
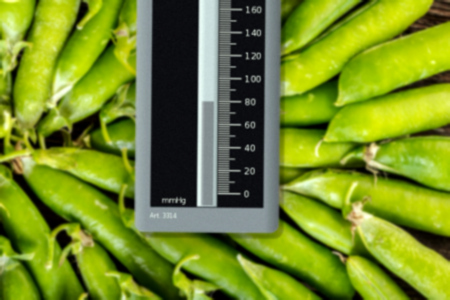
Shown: 80 mmHg
